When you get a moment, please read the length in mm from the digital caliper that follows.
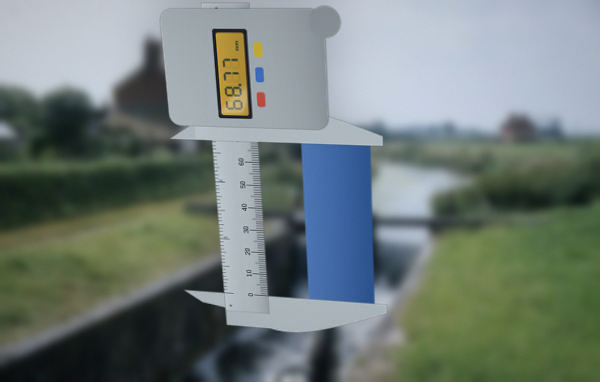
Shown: 68.77 mm
